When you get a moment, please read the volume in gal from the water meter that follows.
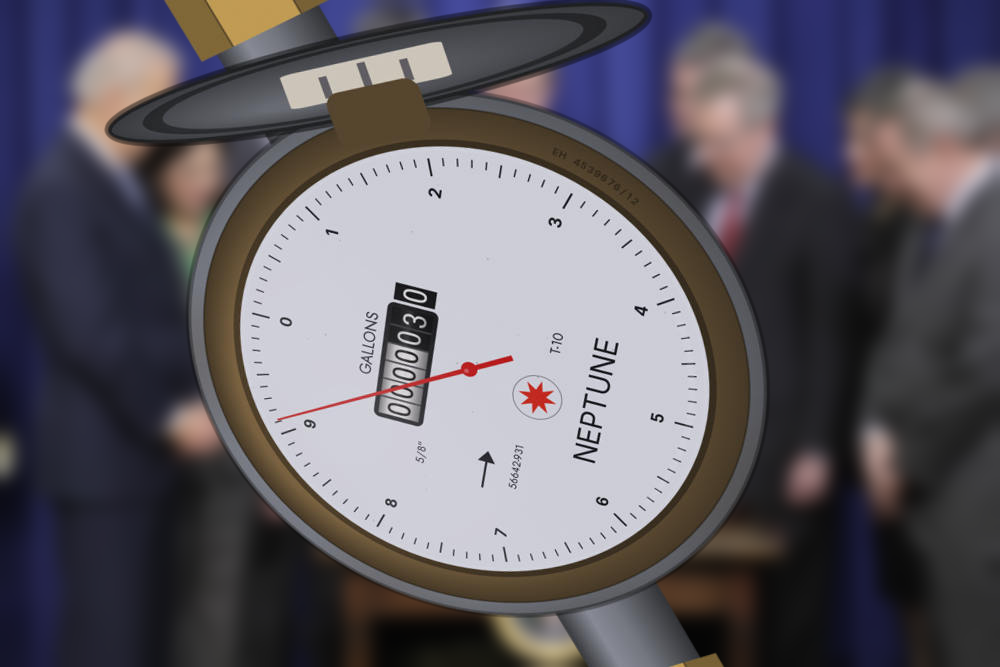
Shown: 29.1 gal
